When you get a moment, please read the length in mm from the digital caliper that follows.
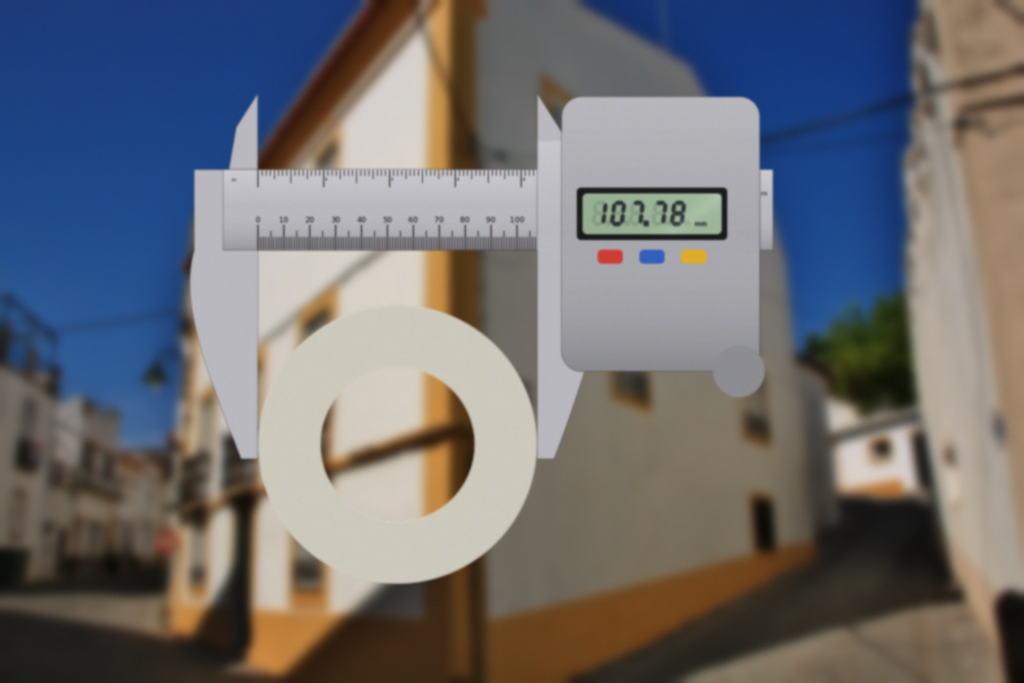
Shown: 107.78 mm
